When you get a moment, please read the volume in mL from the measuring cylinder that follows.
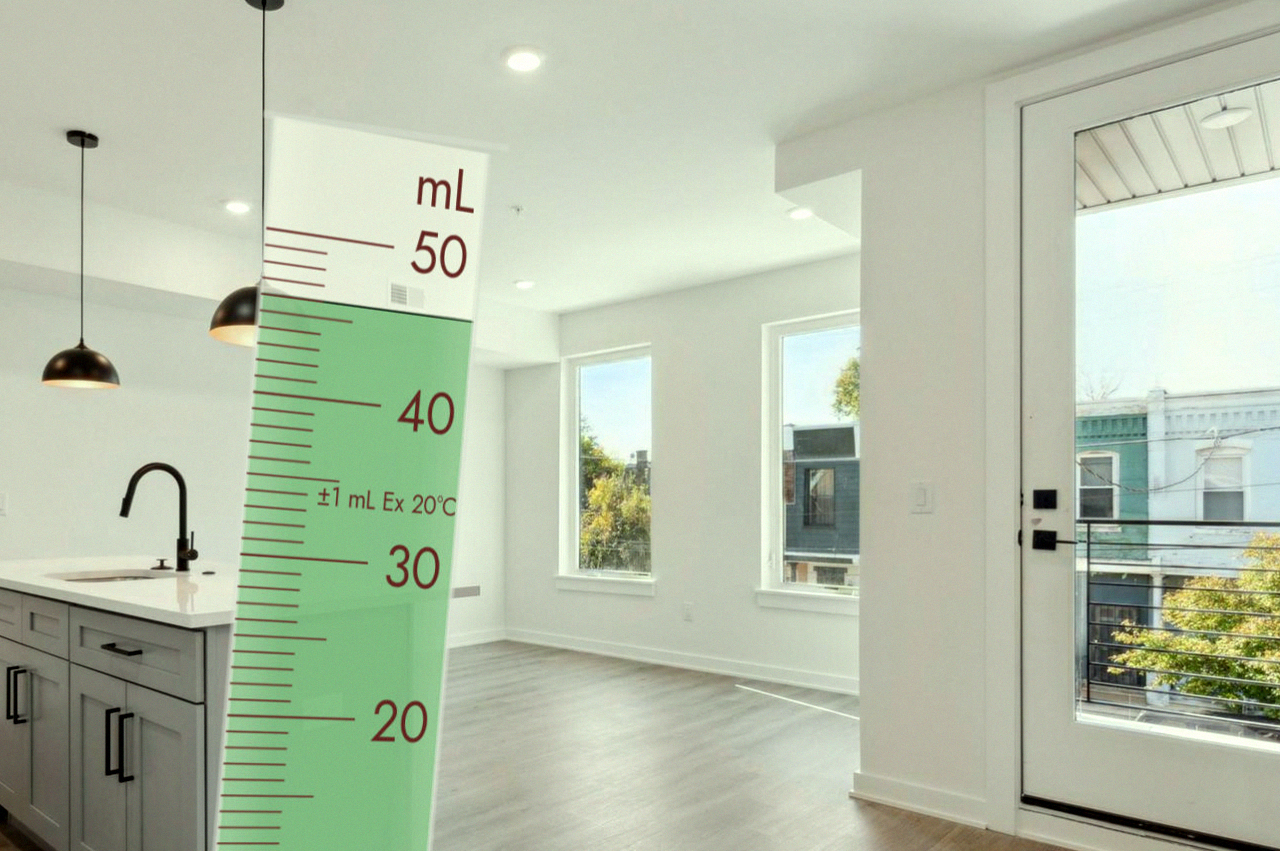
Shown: 46 mL
